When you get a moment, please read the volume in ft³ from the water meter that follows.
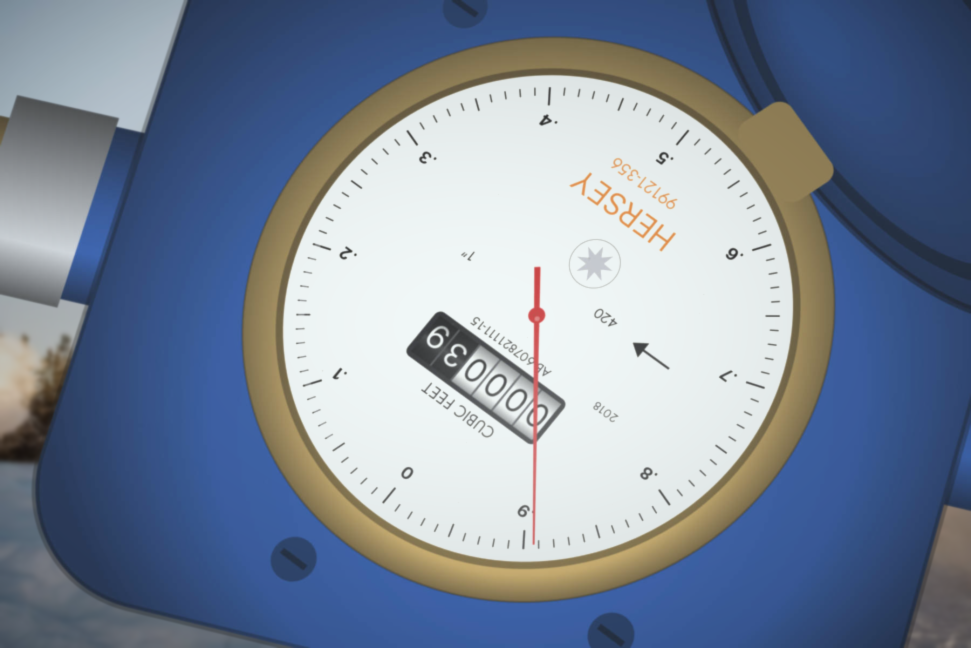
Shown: 38.89 ft³
